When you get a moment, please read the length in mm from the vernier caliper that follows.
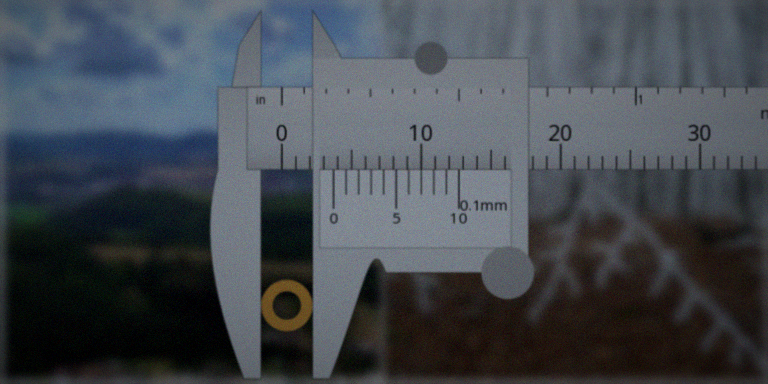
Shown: 3.7 mm
